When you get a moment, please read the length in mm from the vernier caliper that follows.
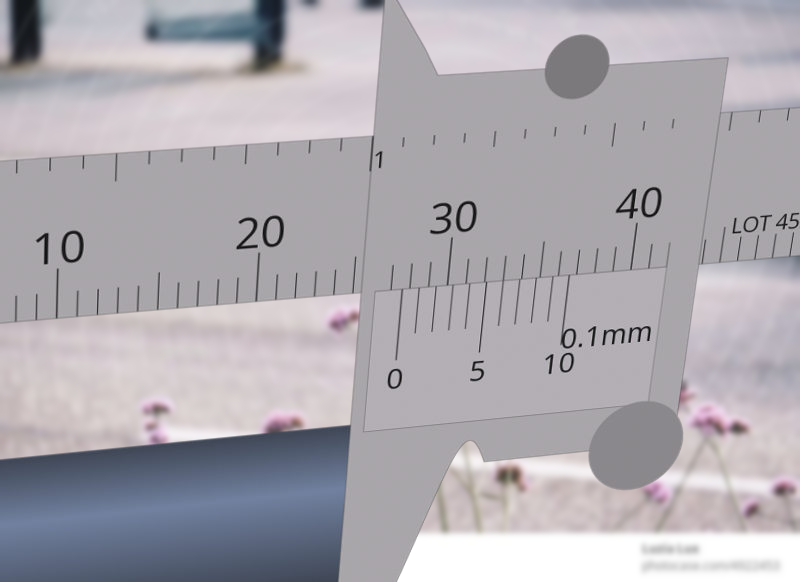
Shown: 27.6 mm
